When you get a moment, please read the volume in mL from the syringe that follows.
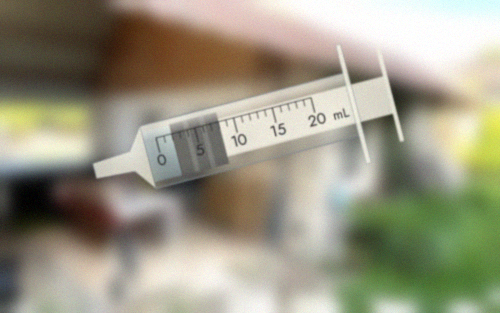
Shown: 2 mL
